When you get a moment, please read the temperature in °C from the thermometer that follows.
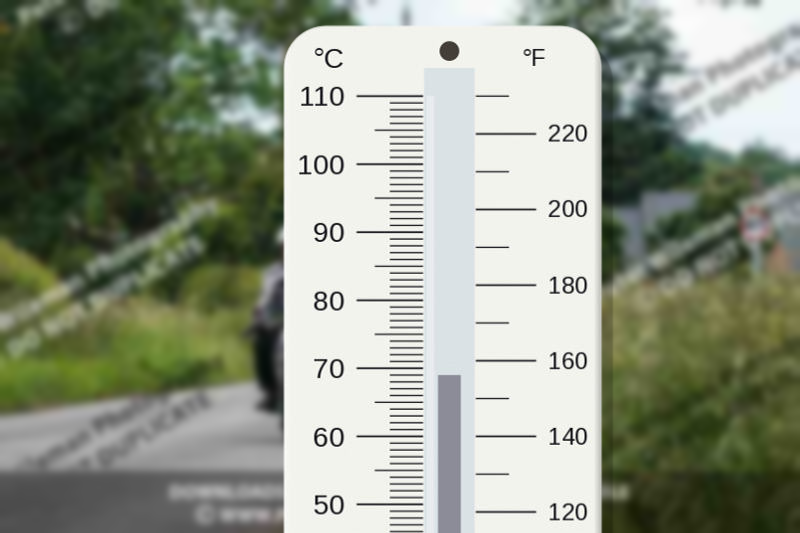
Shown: 69 °C
